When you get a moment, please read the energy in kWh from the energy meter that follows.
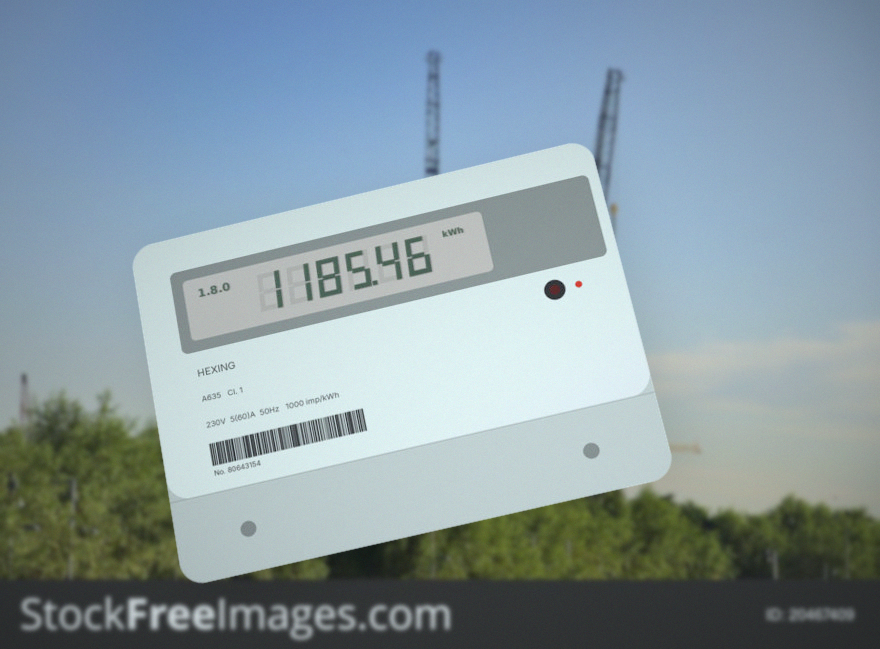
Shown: 1185.46 kWh
